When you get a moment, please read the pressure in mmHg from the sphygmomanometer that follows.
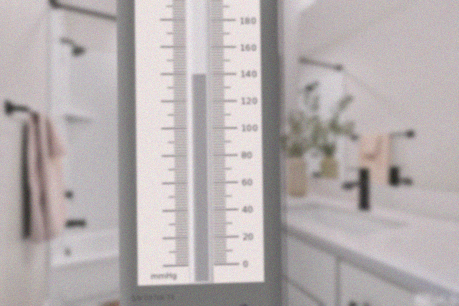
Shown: 140 mmHg
